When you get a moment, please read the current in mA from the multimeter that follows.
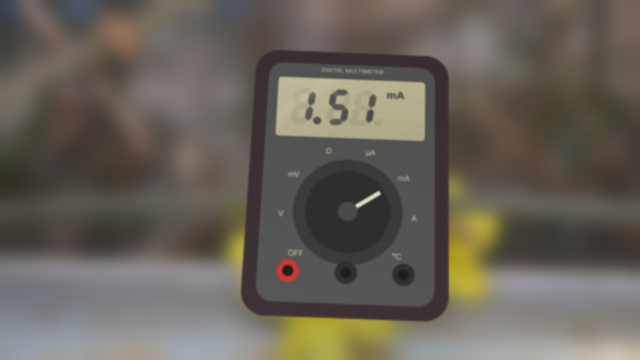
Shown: 1.51 mA
